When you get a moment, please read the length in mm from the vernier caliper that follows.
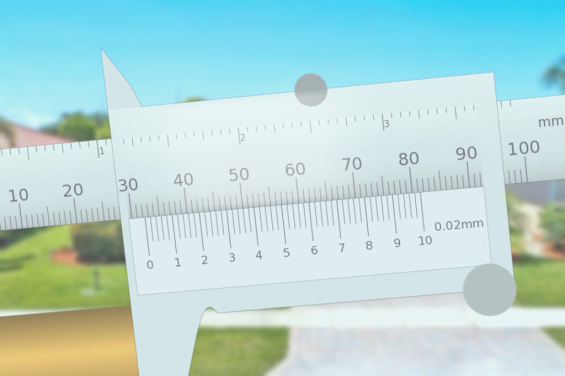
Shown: 32.4 mm
